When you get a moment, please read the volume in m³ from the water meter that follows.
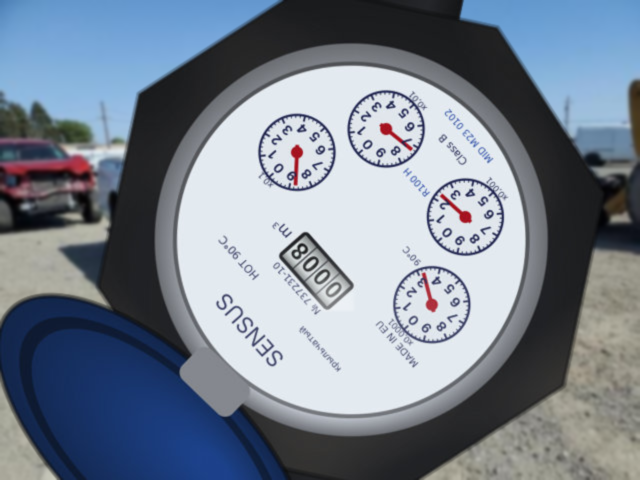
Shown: 8.8723 m³
